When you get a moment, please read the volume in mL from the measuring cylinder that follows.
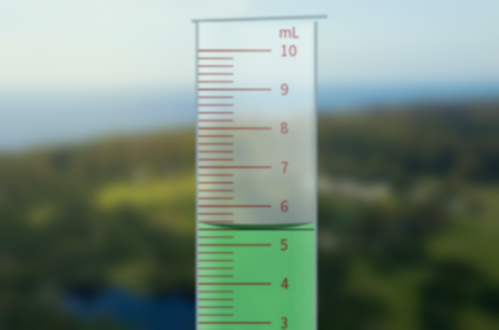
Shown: 5.4 mL
